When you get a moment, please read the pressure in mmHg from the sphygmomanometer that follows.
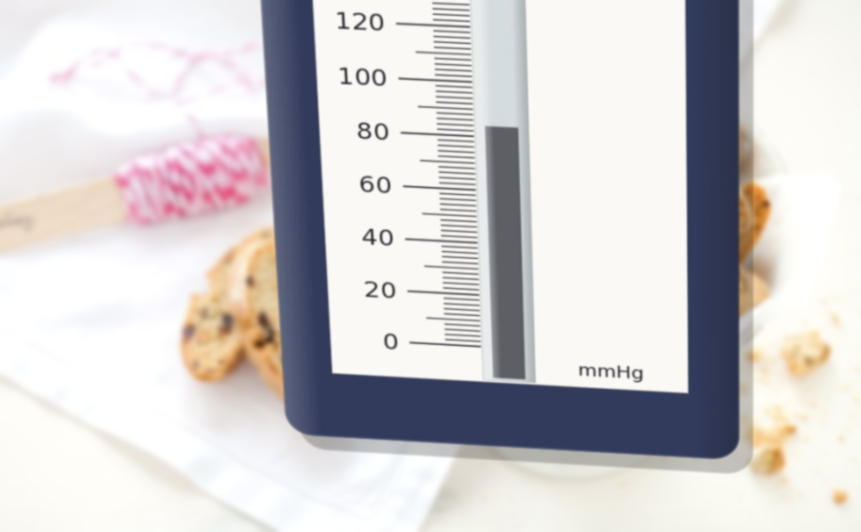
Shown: 84 mmHg
